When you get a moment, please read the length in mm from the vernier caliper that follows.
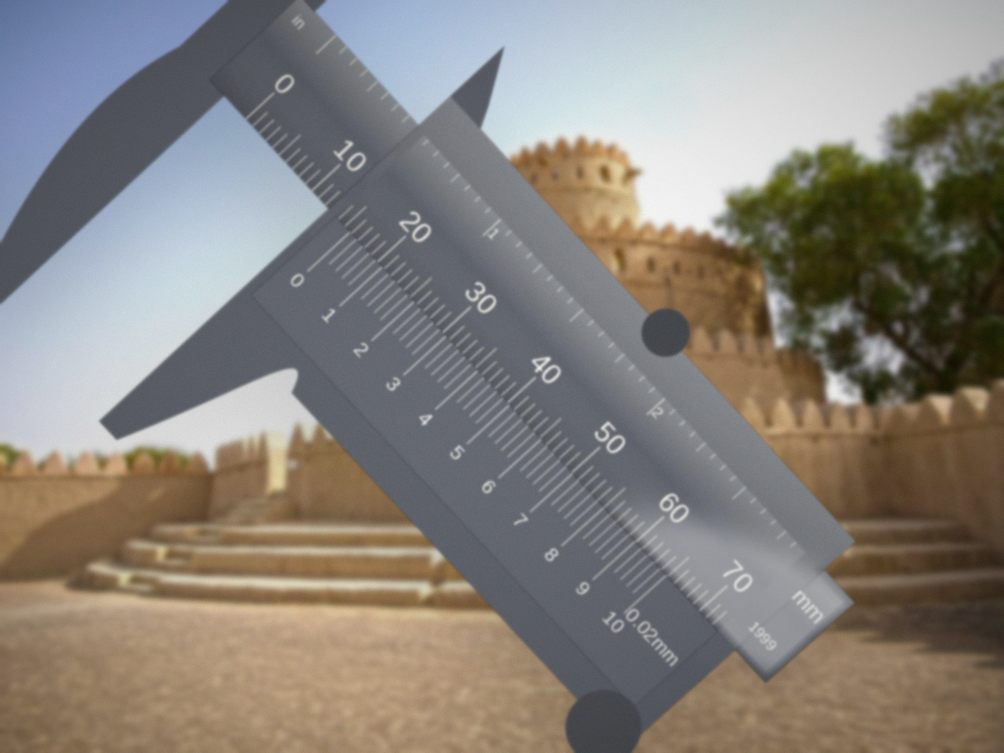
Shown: 15.8 mm
